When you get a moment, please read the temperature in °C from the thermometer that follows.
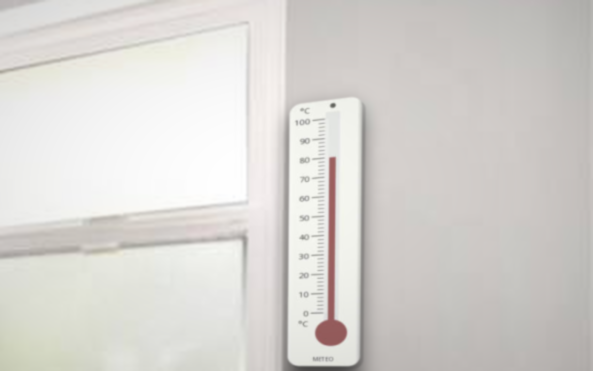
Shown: 80 °C
